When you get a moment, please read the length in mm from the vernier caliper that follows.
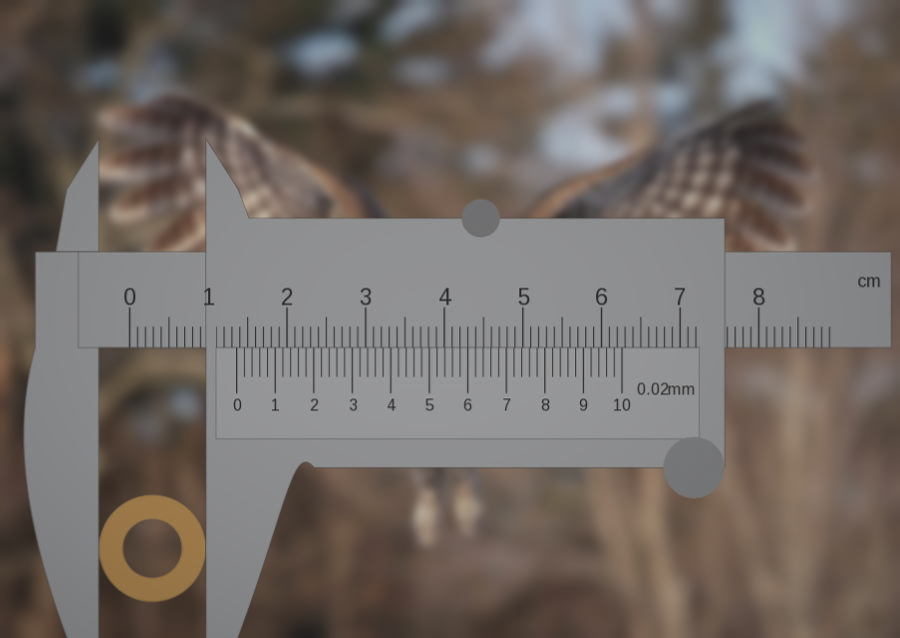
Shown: 13.6 mm
